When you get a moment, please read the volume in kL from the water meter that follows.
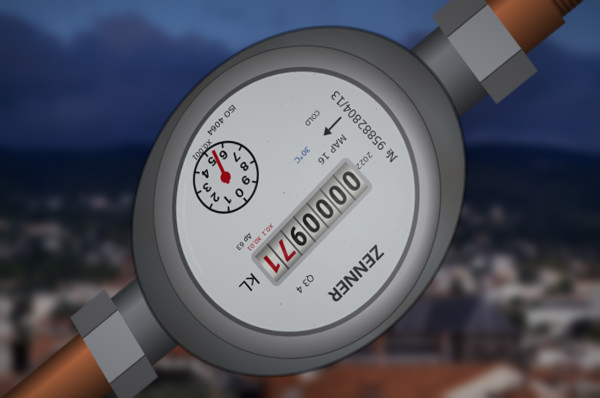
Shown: 9.715 kL
